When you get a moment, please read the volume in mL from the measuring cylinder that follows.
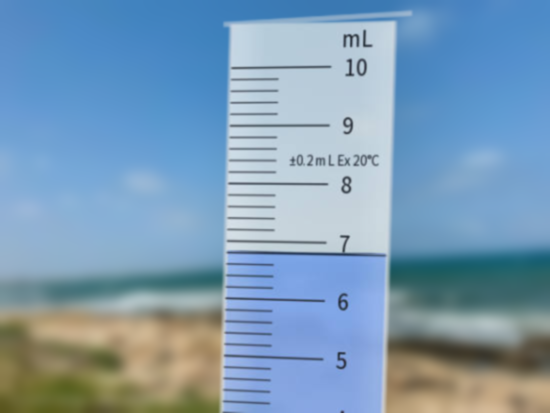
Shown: 6.8 mL
